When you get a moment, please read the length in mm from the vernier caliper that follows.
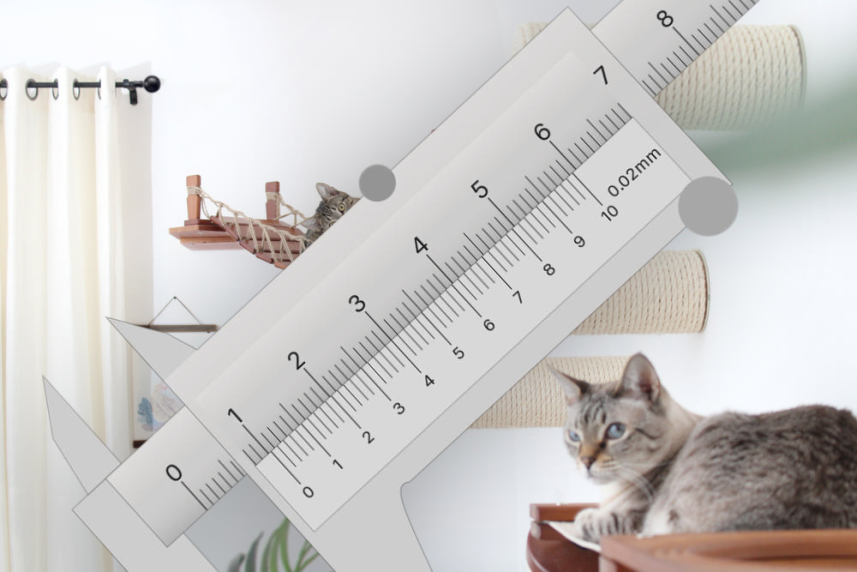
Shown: 10.4 mm
